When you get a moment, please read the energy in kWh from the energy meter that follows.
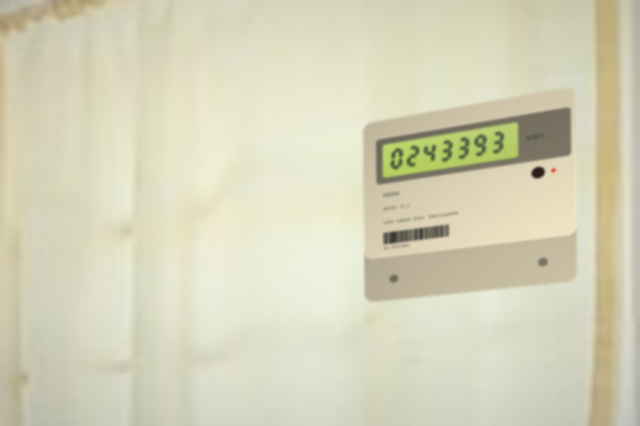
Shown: 243393 kWh
